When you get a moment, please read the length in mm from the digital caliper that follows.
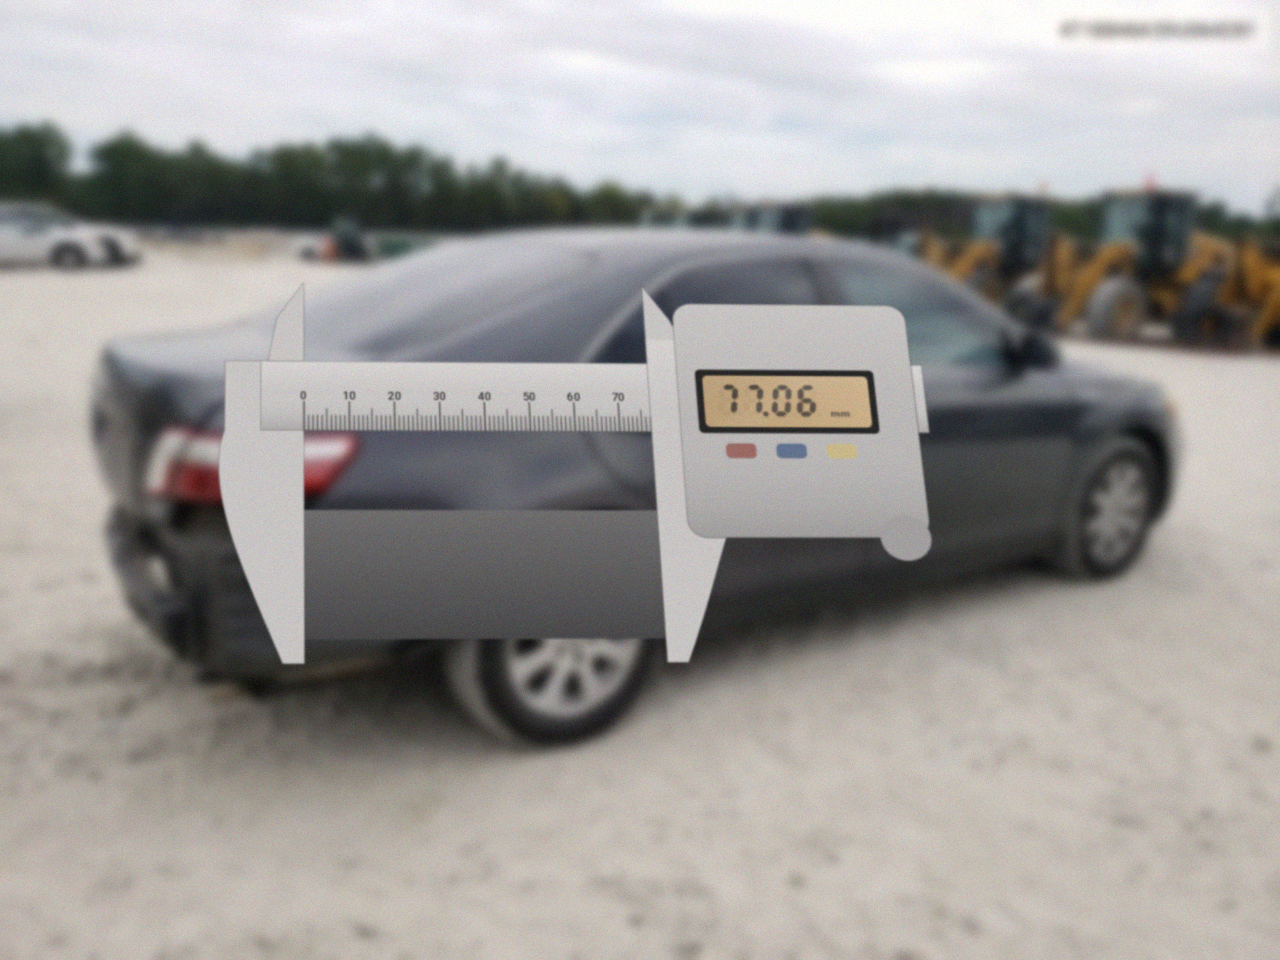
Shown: 77.06 mm
